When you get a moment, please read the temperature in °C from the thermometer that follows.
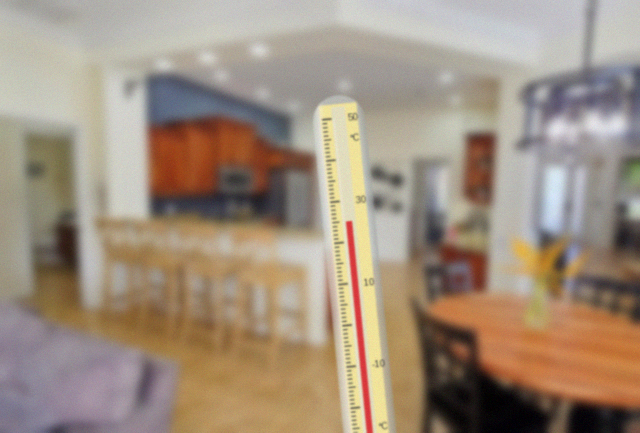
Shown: 25 °C
